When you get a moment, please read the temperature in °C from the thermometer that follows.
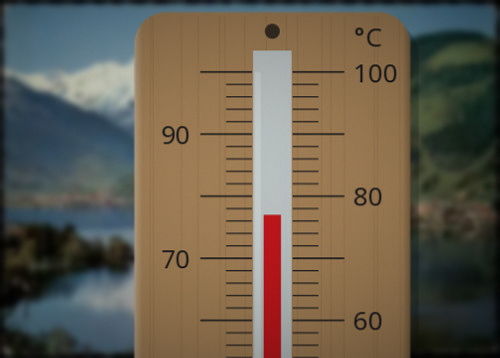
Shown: 77 °C
